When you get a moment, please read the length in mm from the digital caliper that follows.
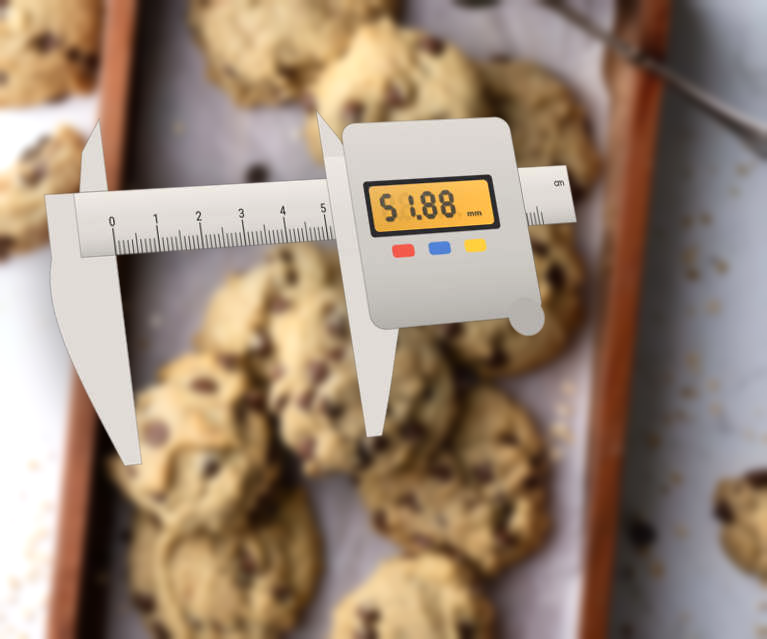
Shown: 51.88 mm
